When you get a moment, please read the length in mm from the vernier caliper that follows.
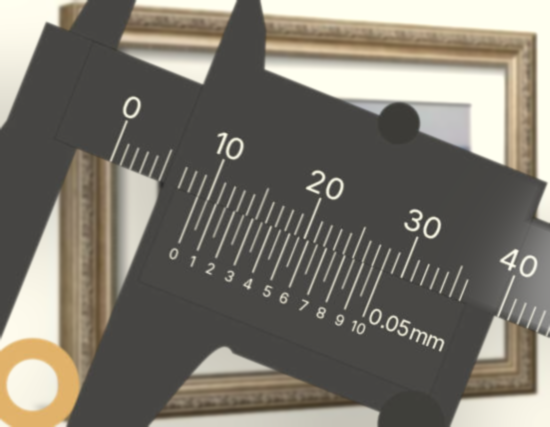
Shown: 9.0 mm
